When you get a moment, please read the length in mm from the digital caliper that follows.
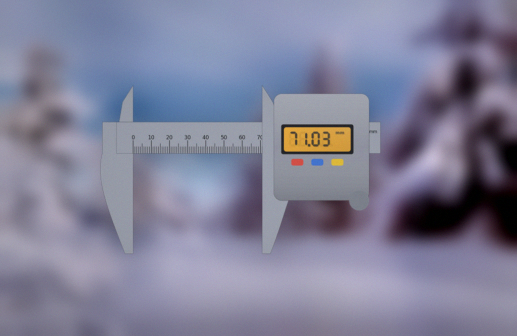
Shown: 71.03 mm
